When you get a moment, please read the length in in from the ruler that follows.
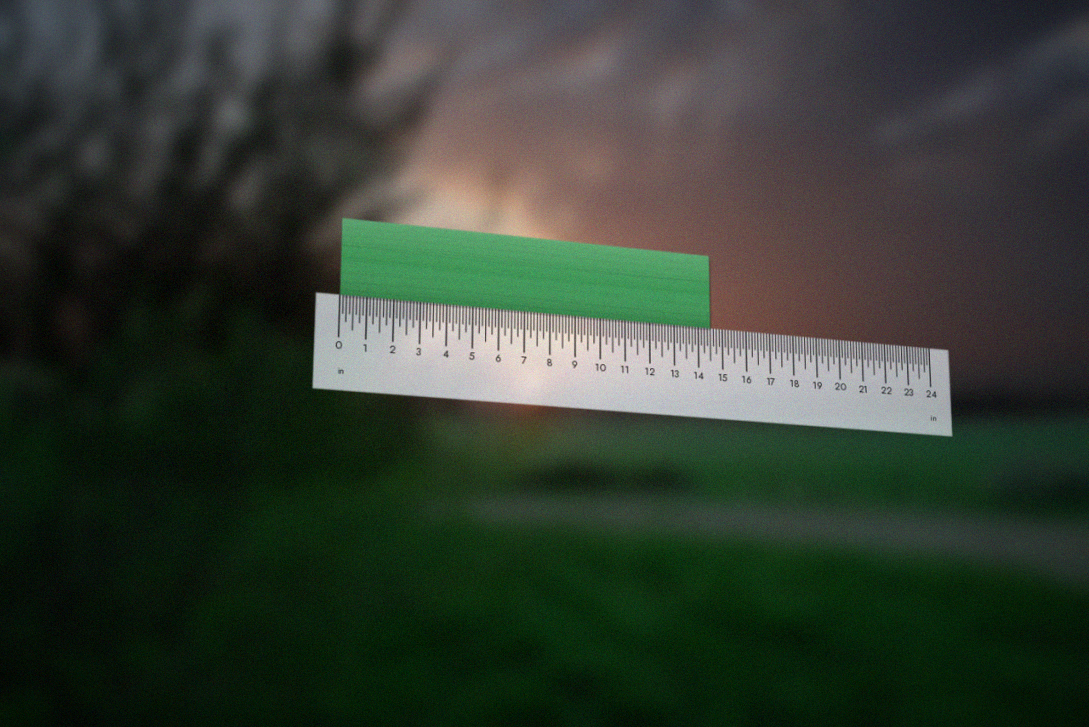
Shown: 14.5 in
